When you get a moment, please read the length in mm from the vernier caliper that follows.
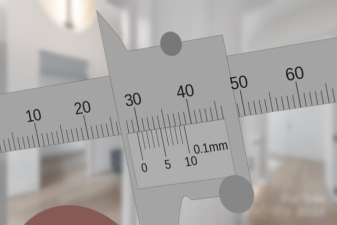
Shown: 29.6 mm
